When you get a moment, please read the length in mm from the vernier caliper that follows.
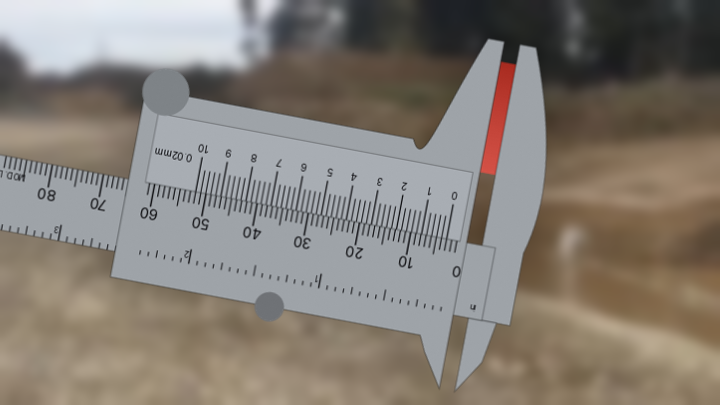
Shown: 3.0 mm
